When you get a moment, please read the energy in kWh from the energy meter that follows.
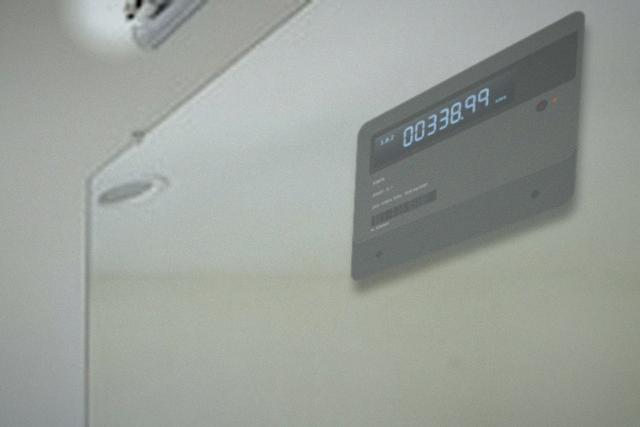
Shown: 338.99 kWh
